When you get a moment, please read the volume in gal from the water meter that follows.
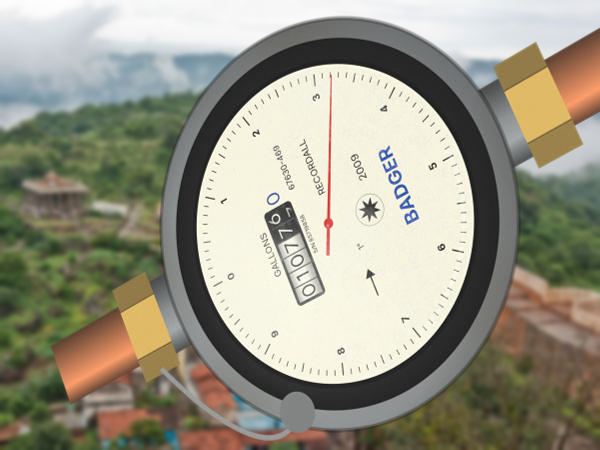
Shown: 107763.2 gal
